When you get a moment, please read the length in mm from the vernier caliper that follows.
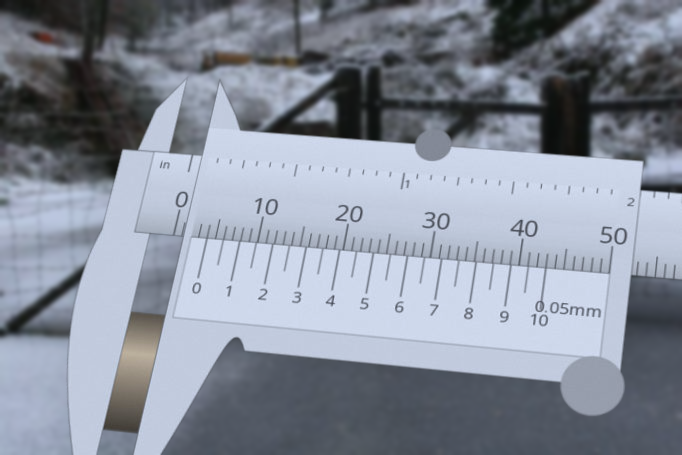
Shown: 4.0 mm
